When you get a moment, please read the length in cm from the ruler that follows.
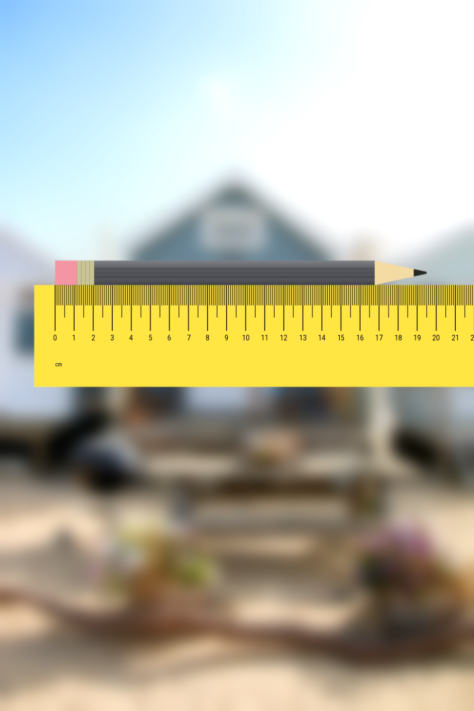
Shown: 19.5 cm
